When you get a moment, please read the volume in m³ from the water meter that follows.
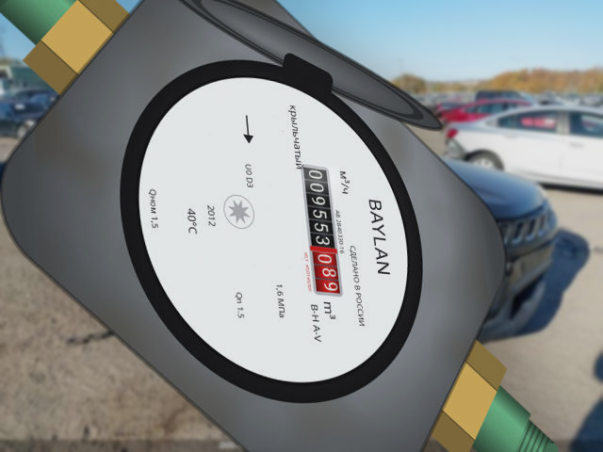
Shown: 9553.089 m³
